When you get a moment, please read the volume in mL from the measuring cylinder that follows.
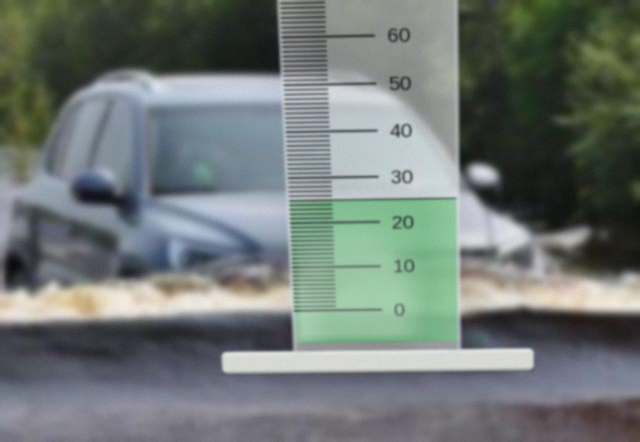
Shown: 25 mL
